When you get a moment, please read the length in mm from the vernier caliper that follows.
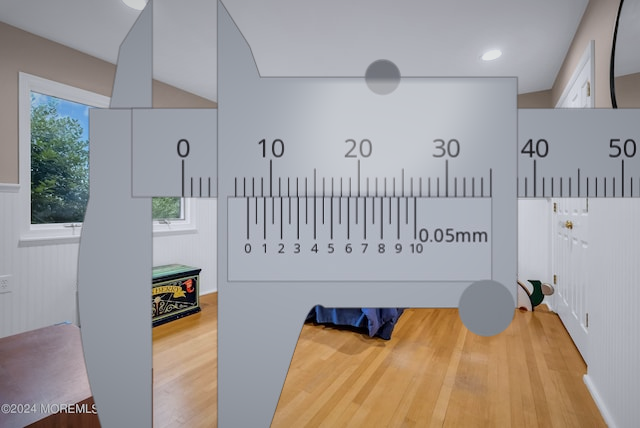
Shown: 7.4 mm
